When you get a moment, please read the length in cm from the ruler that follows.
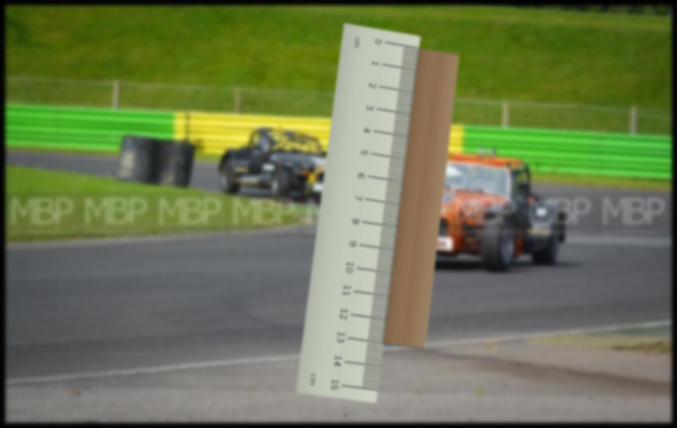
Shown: 13 cm
